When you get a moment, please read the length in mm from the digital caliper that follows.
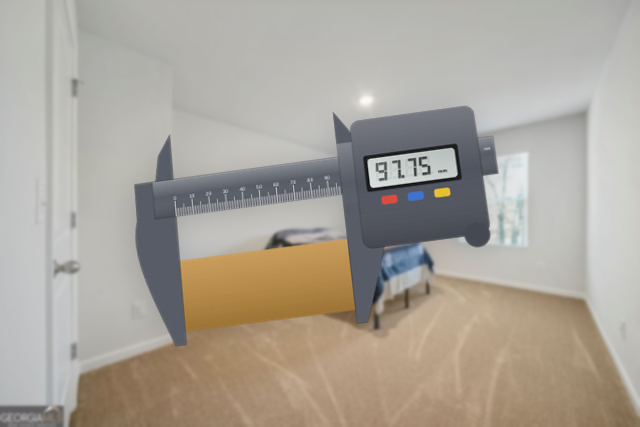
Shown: 97.75 mm
